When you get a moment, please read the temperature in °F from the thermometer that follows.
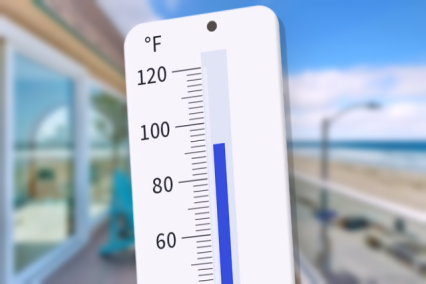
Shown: 92 °F
